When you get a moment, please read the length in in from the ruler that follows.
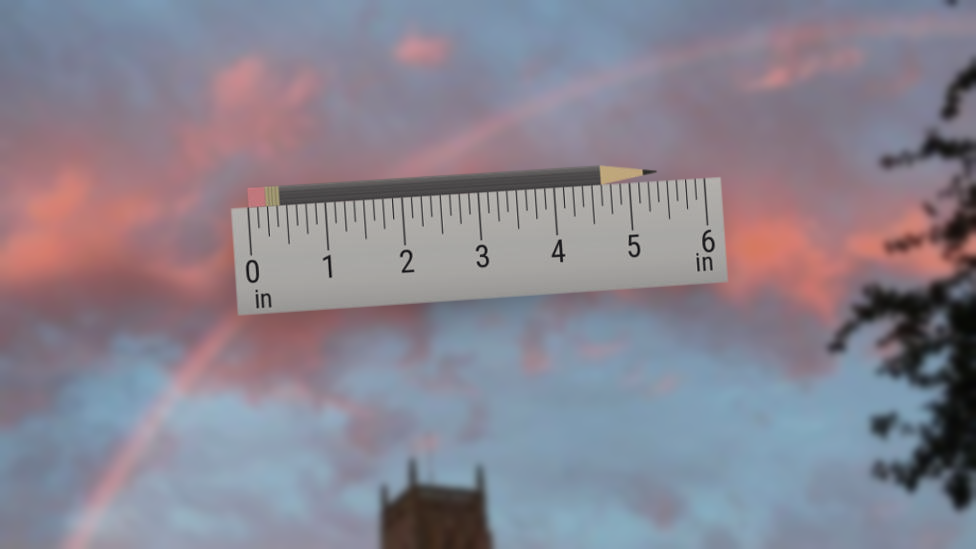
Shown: 5.375 in
